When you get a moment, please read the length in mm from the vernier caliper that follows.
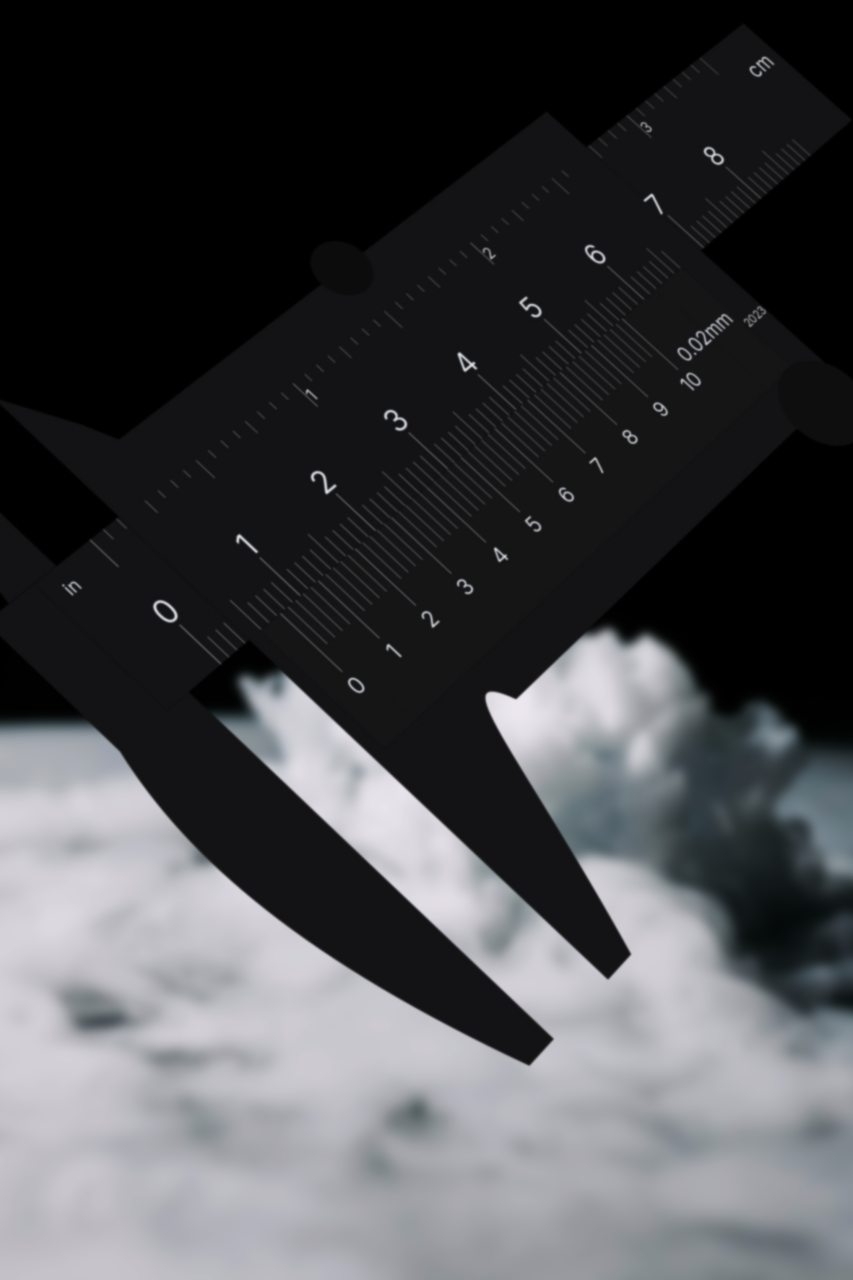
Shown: 7.4 mm
